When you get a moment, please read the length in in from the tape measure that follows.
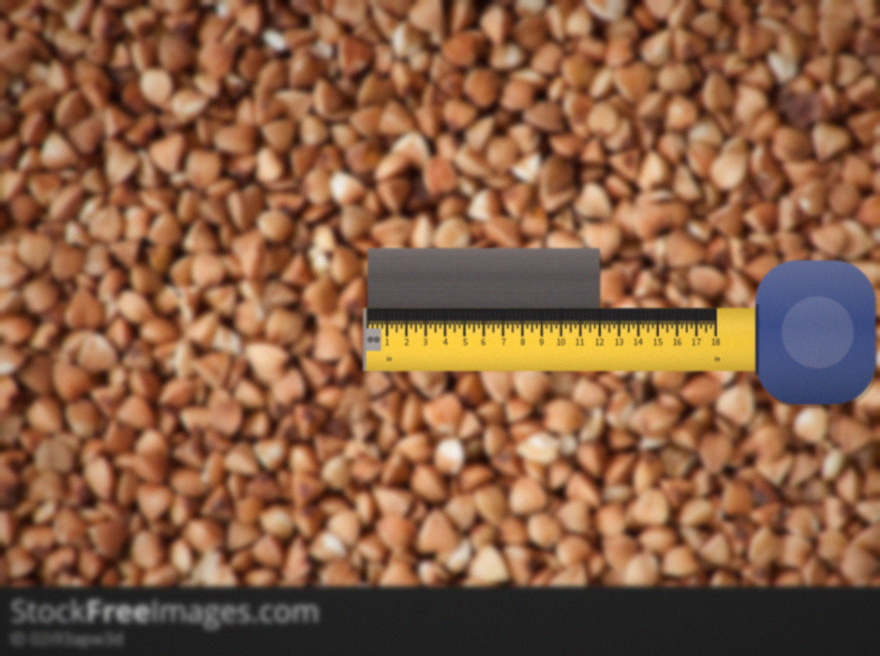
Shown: 12 in
